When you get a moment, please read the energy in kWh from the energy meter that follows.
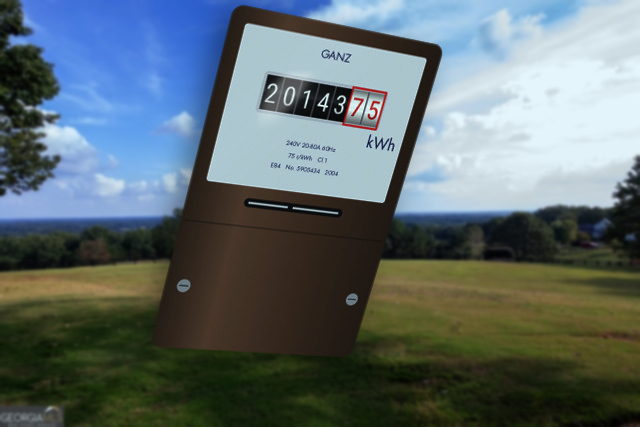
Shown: 20143.75 kWh
